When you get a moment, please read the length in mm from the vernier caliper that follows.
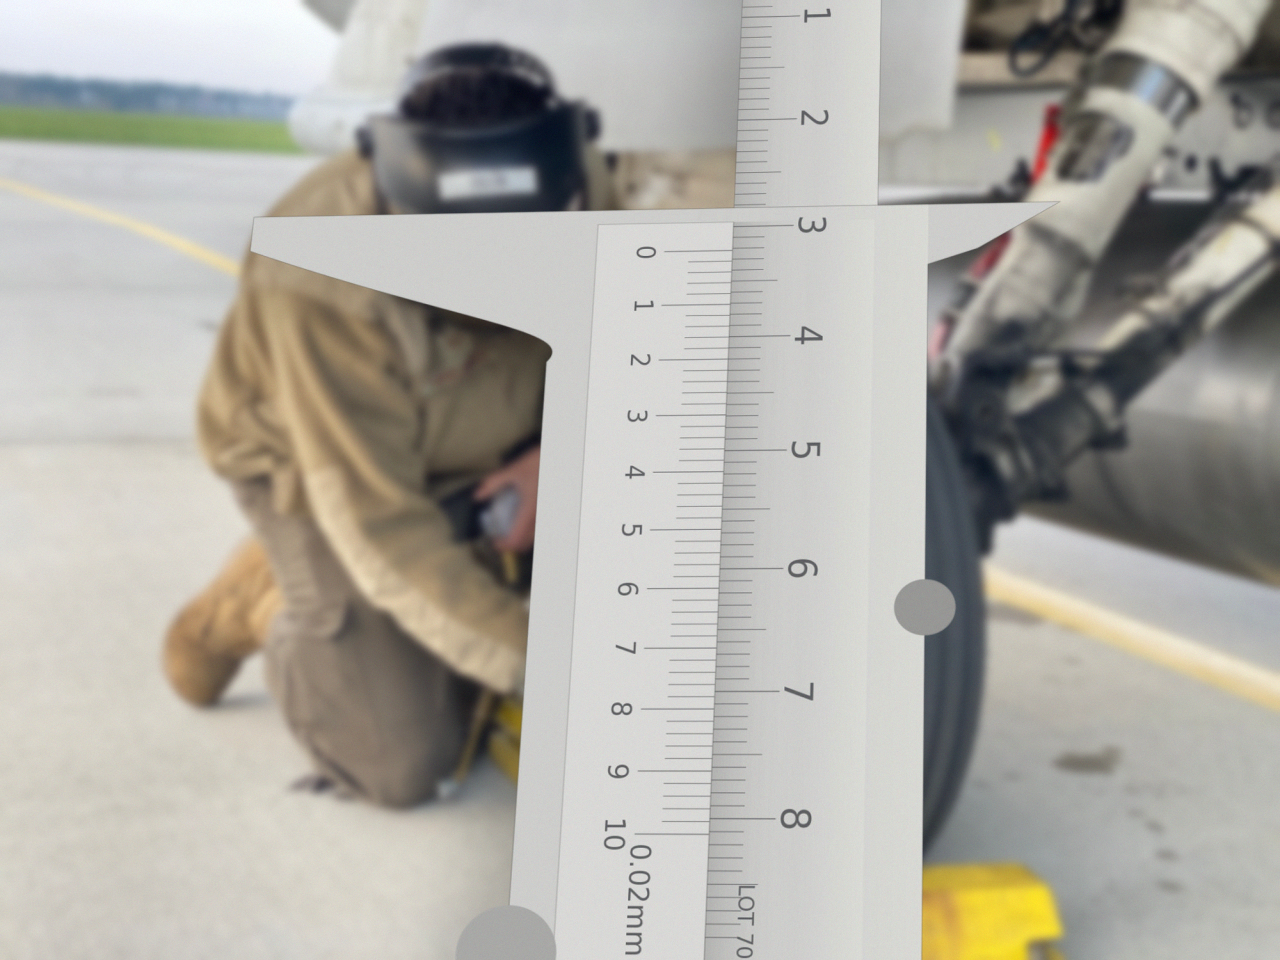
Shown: 32.2 mm
